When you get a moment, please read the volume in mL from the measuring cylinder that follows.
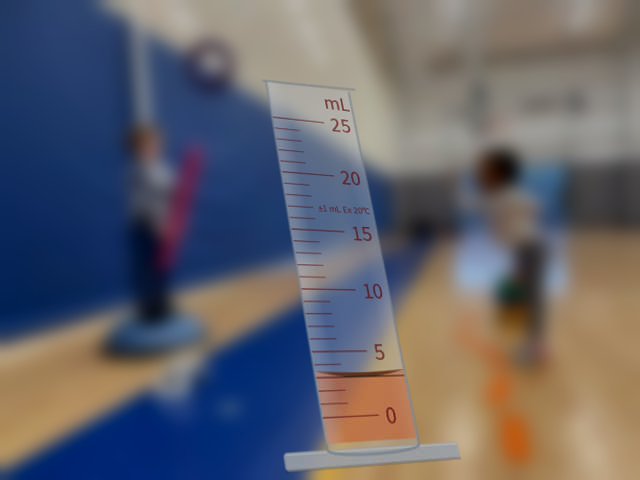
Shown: 3 mL
